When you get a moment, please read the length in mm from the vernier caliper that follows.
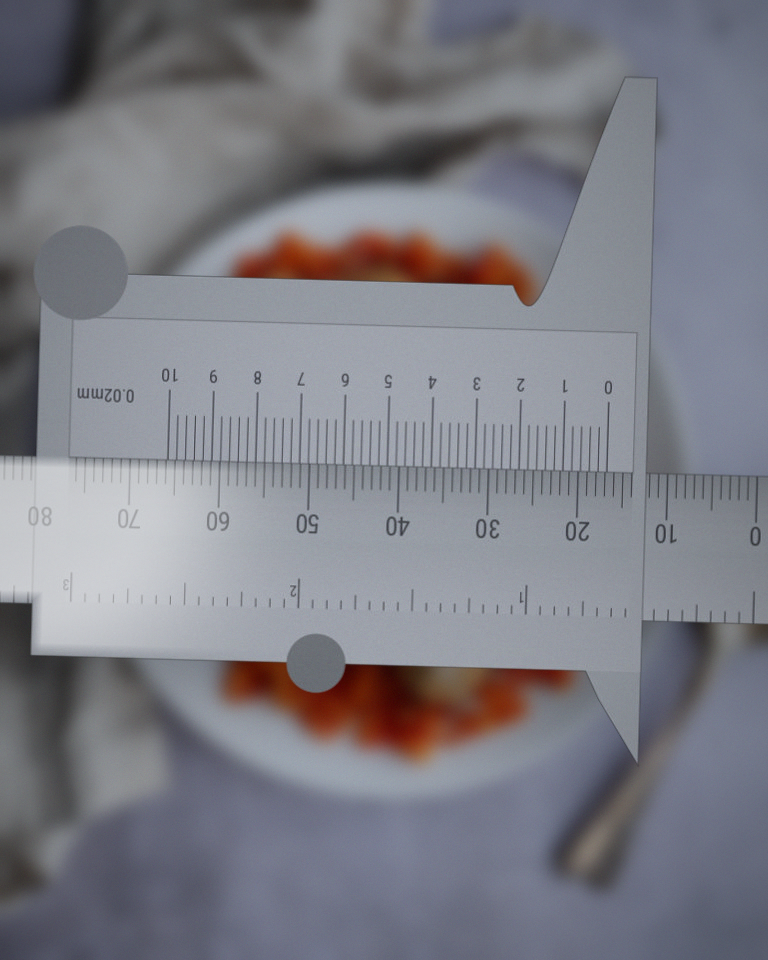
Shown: 16.8 mm
